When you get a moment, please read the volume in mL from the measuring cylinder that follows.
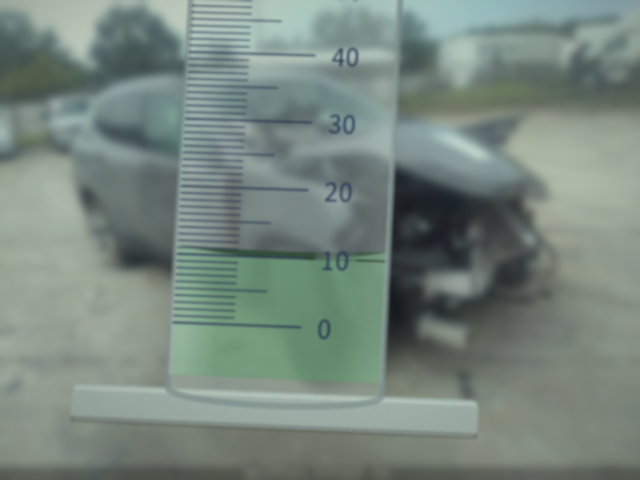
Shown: 10 mL
